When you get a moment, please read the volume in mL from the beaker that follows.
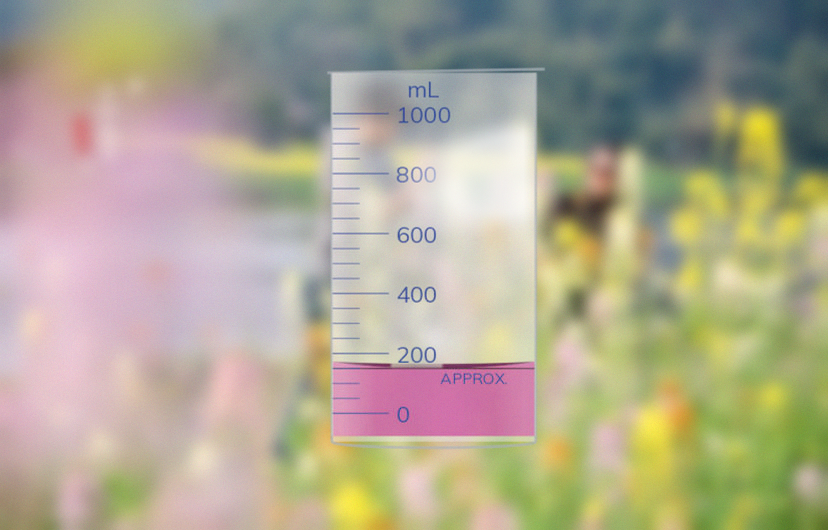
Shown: 150 mL
